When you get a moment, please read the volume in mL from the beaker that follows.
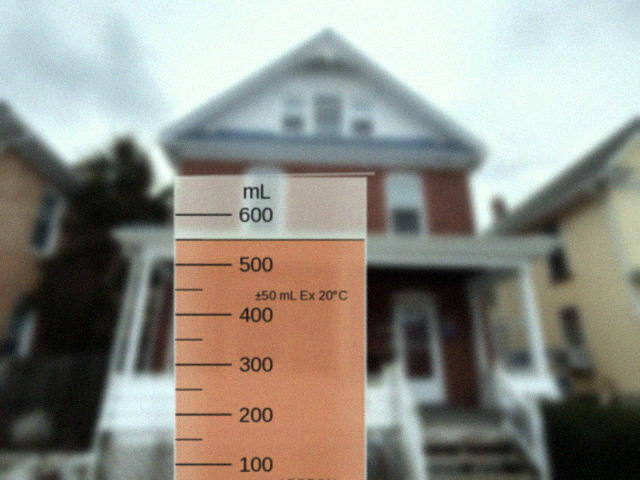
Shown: 550 mL
